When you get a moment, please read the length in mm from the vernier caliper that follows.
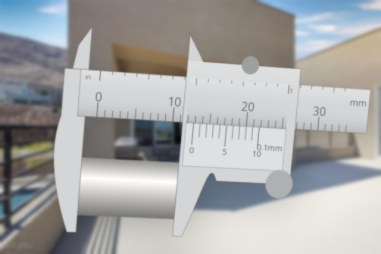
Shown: 12.8 mm
